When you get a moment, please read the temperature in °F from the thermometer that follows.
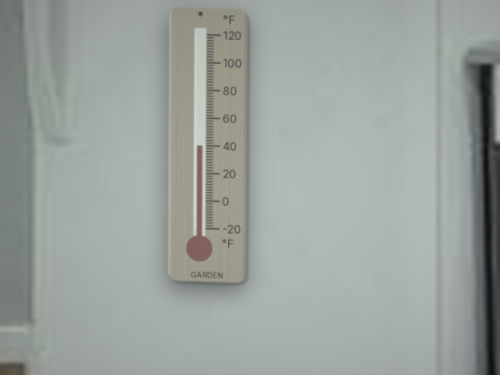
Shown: 40 °F
